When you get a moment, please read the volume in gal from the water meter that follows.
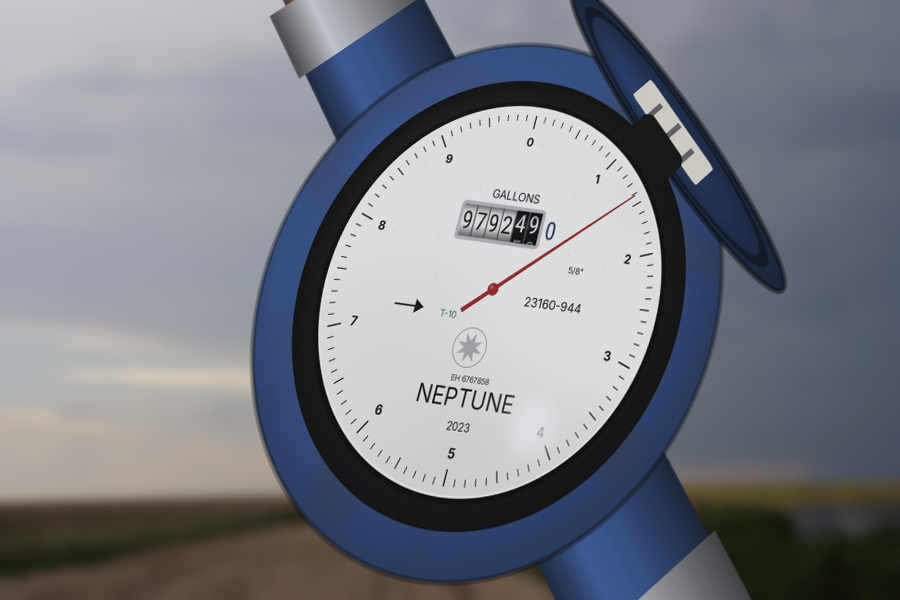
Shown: 9792491.4 gal
